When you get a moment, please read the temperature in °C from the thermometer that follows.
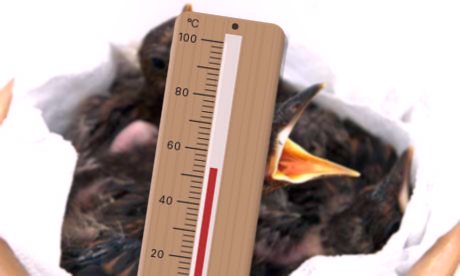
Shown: 54 °C
